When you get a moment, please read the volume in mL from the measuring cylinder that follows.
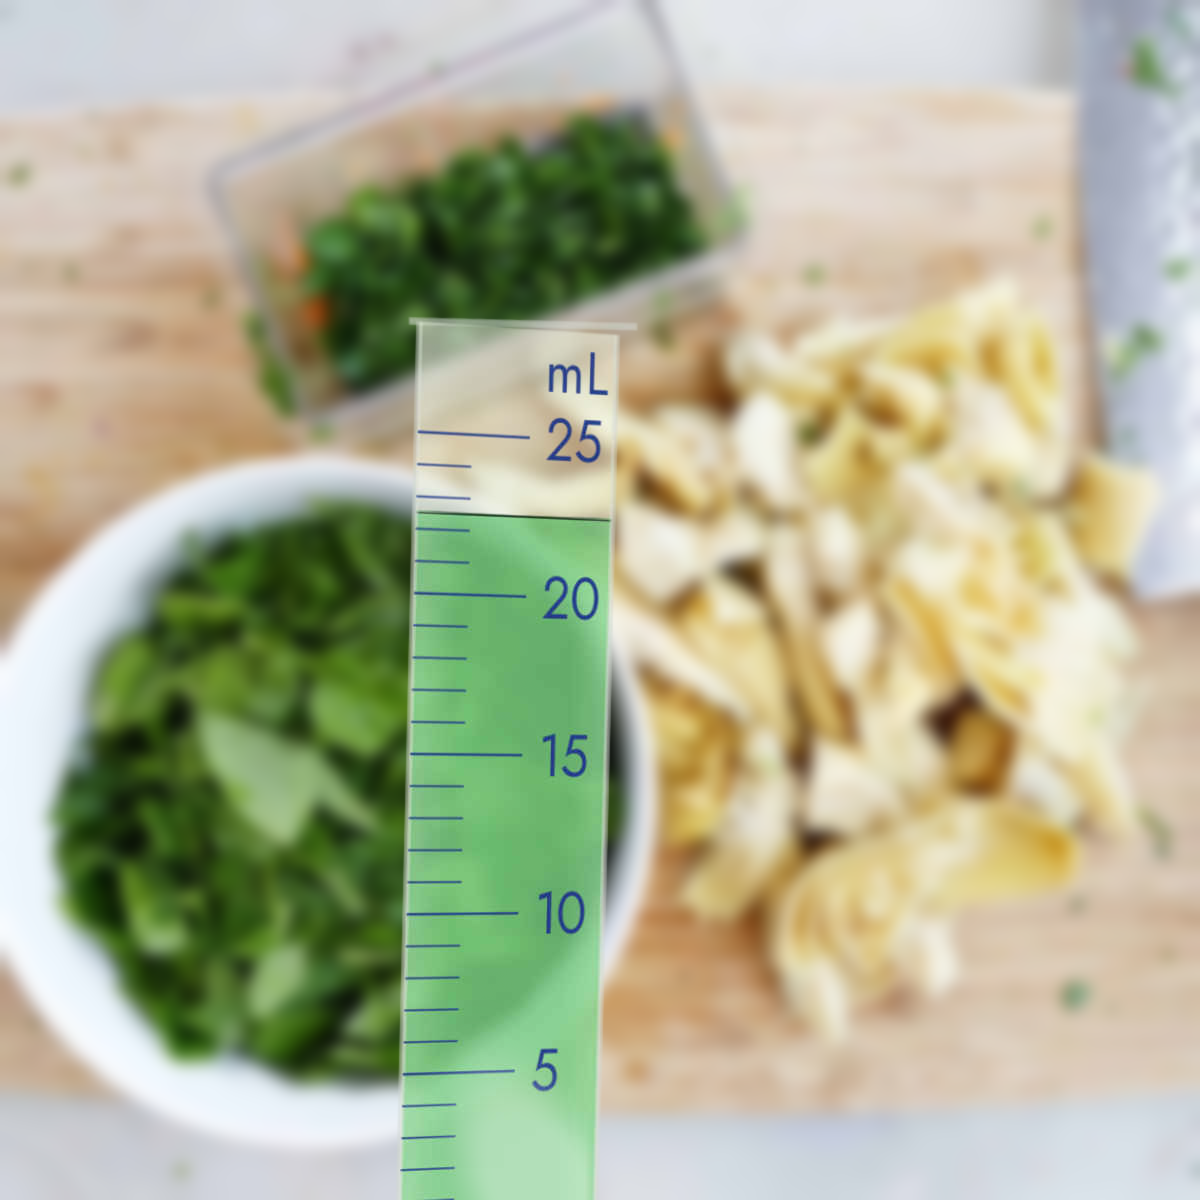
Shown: 22.5 mL
